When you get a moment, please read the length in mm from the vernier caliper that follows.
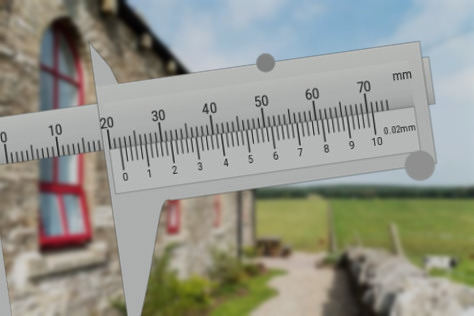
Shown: 22.0 mm
